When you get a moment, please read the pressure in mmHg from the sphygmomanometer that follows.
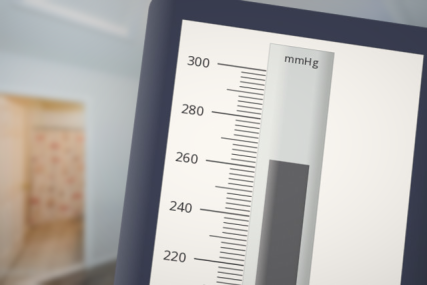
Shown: 264 mmHg
